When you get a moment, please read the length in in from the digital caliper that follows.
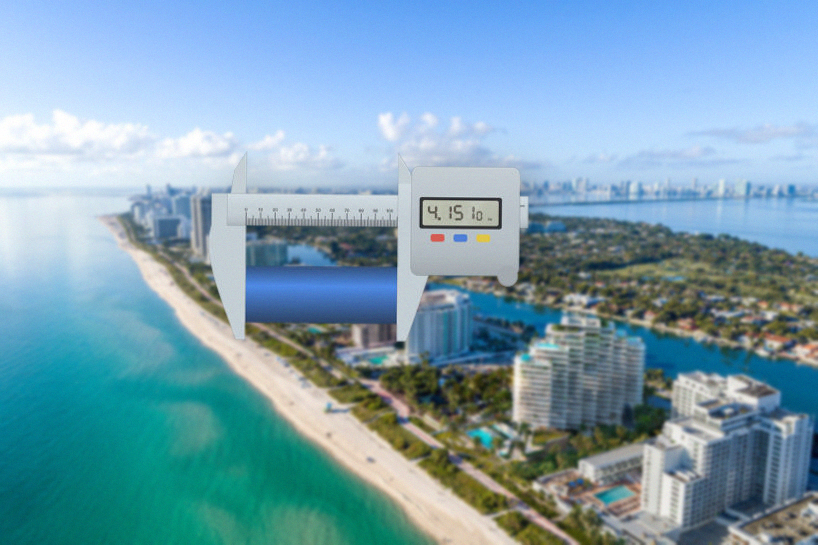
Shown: 4.1510 in
